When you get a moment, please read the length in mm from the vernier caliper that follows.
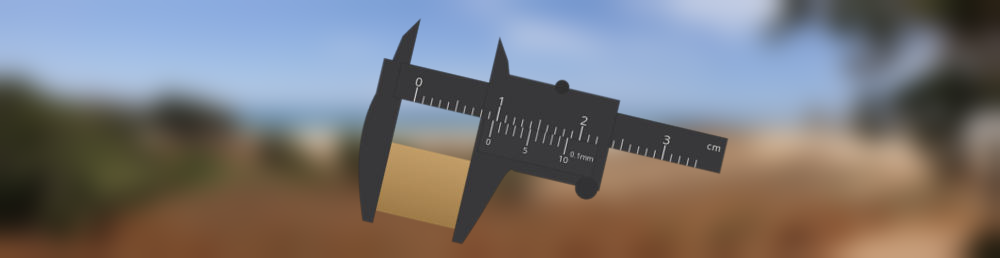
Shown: 9.6 mm
